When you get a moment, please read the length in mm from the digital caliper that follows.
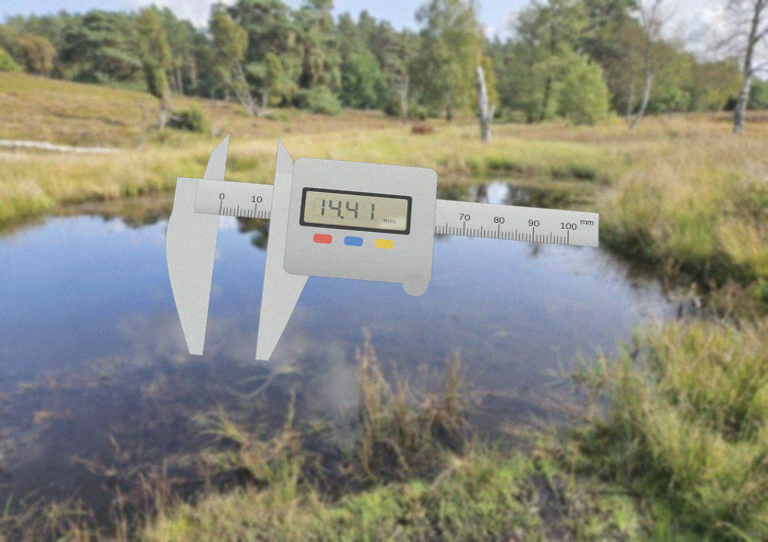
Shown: 14.41 mm
